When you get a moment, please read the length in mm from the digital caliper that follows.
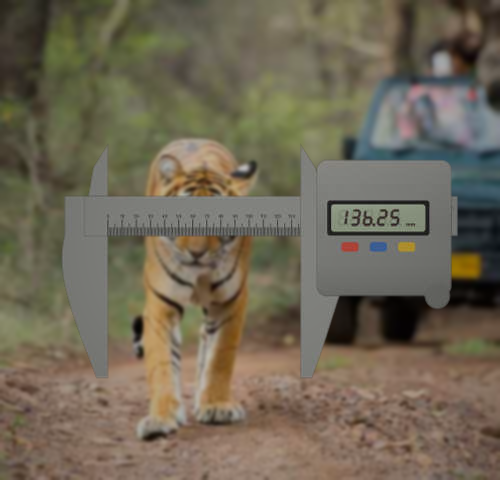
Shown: 136.25 mm
